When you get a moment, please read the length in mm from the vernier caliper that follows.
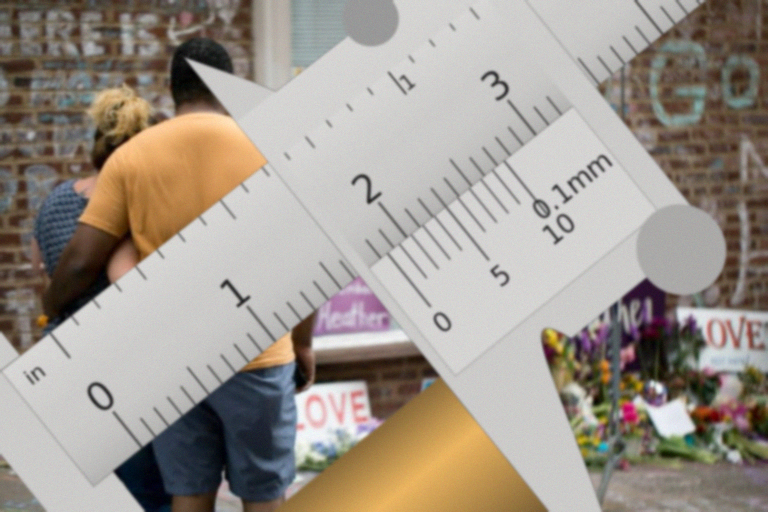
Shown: 18.5 mm
